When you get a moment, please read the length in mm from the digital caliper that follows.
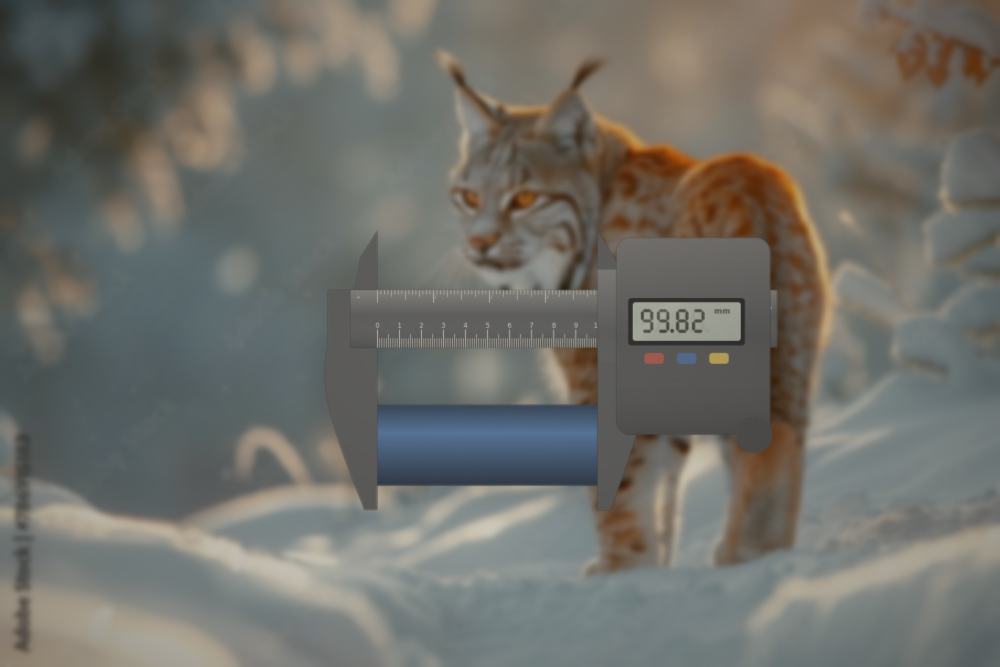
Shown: 99.82 mm
